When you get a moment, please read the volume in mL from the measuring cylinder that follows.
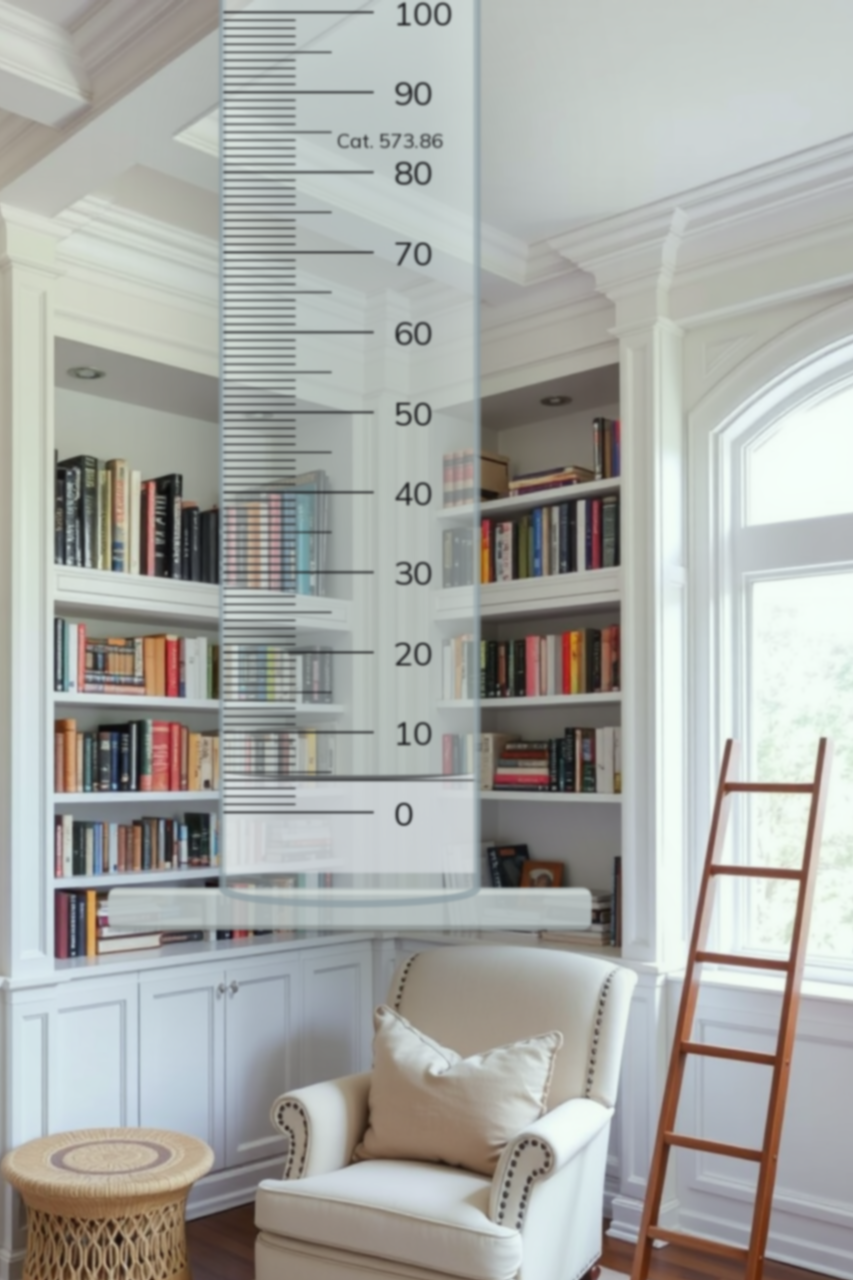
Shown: 4 mL
